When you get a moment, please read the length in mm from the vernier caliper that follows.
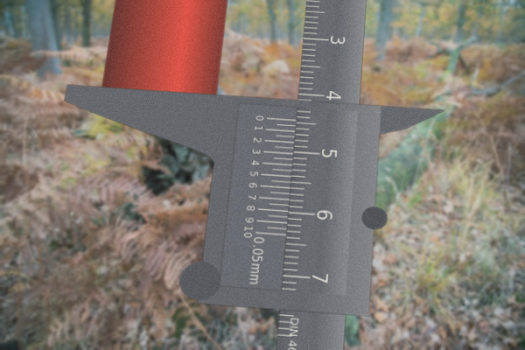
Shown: 44.6 mm
